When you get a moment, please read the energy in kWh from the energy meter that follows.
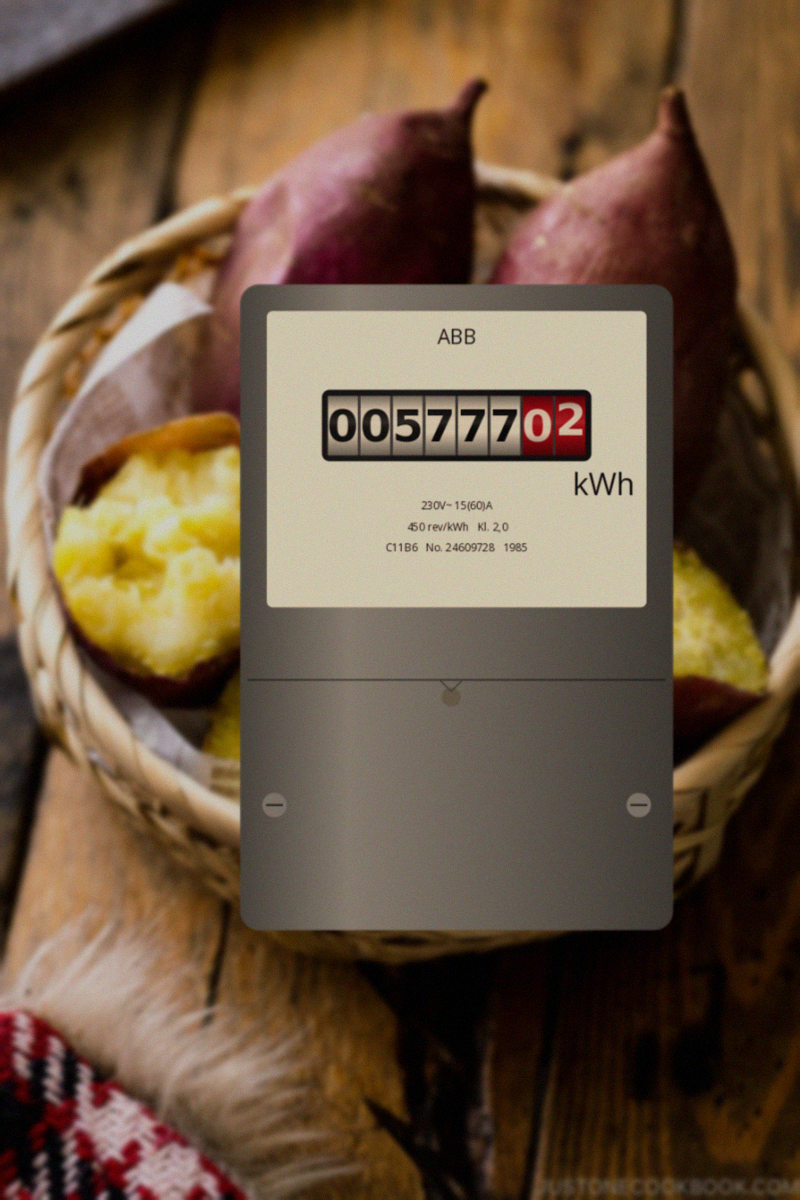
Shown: 5777.02 kWh
